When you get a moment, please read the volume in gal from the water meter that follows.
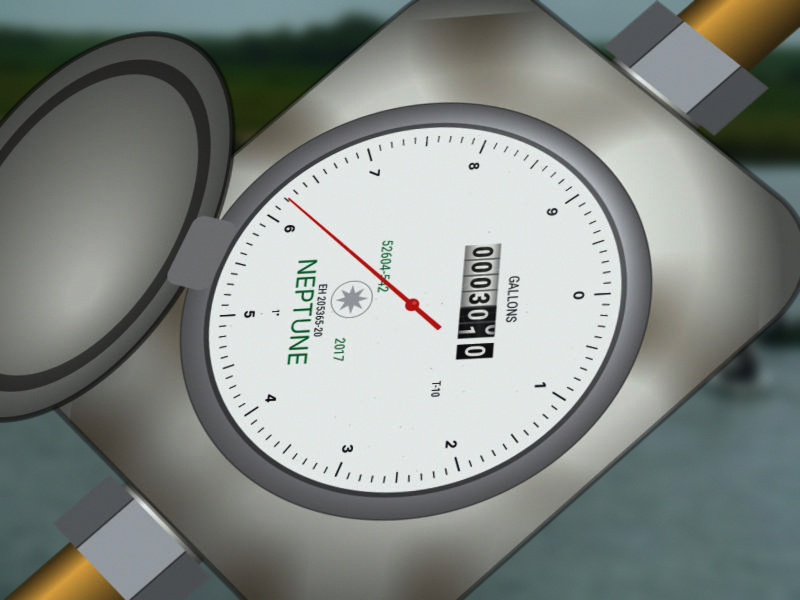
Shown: 3006.2 gal
